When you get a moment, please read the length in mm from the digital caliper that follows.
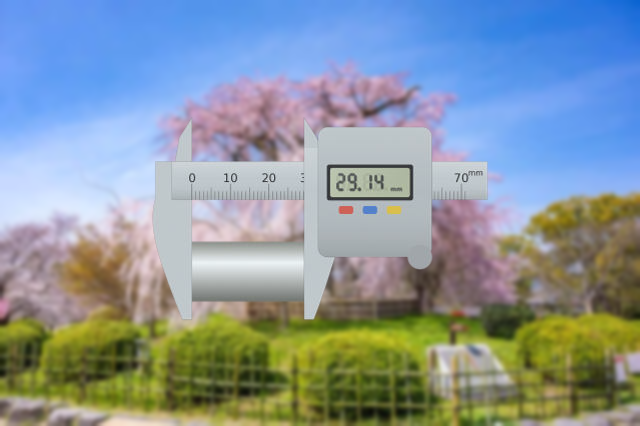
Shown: 29.14 mm
